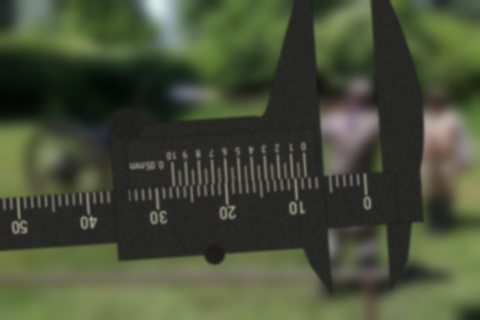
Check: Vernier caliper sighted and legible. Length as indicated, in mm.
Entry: 8.5 mm
